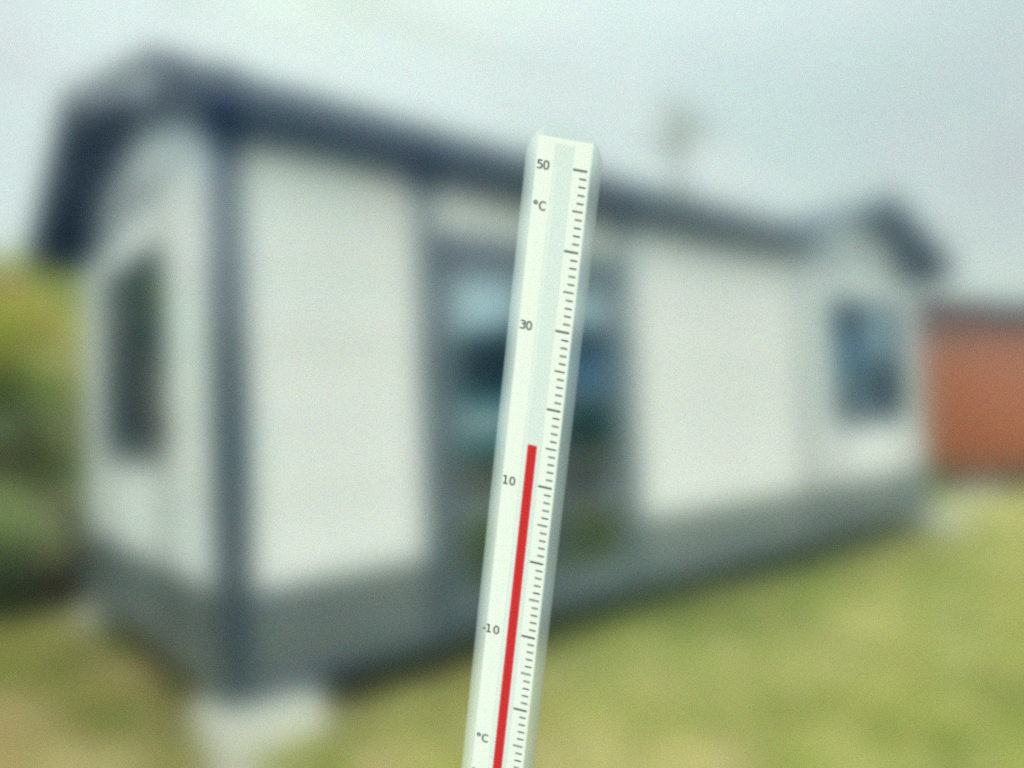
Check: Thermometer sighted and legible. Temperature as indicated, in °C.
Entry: 15 °C
